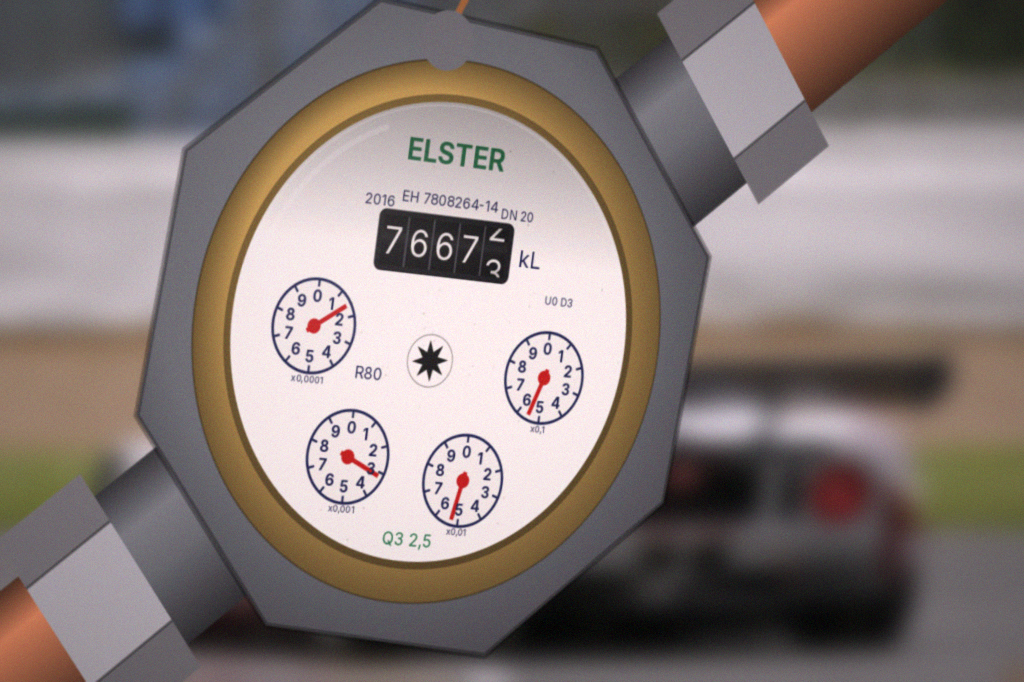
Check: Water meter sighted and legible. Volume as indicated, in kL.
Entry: 76672.5531 kL
